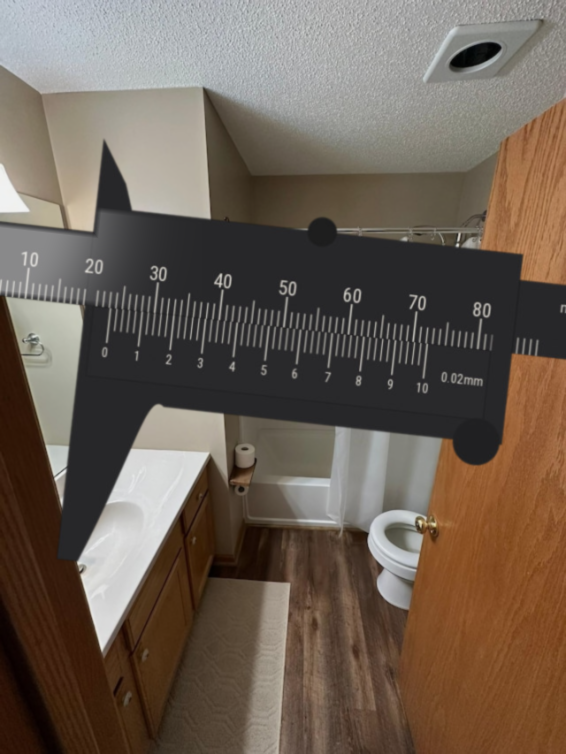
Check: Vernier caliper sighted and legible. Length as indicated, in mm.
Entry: 23.2 mm
